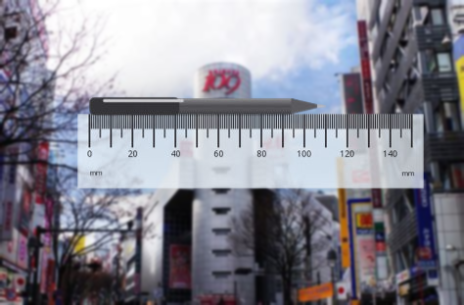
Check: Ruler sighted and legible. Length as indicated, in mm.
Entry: 110 mm
